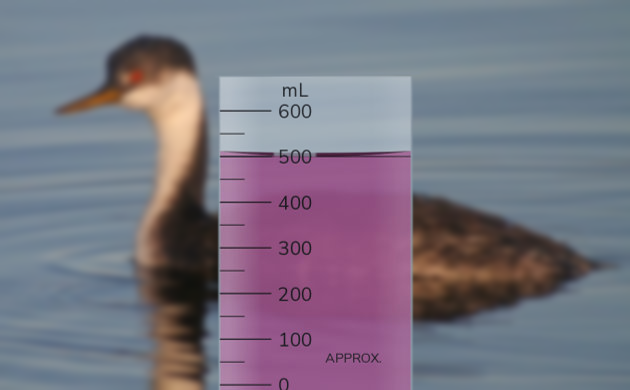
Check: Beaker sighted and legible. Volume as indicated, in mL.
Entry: 500 mL
